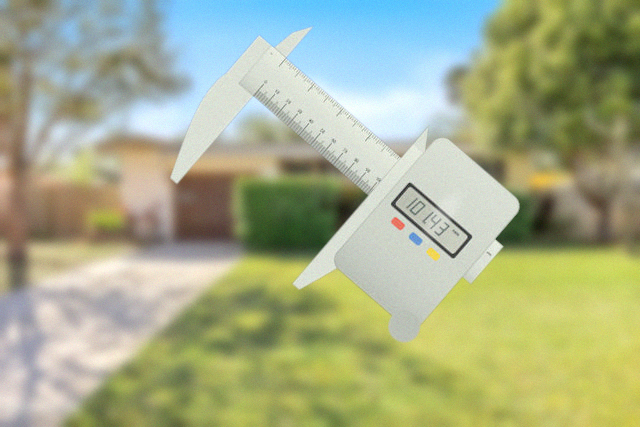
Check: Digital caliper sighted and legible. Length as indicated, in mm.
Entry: 101.43 mm
